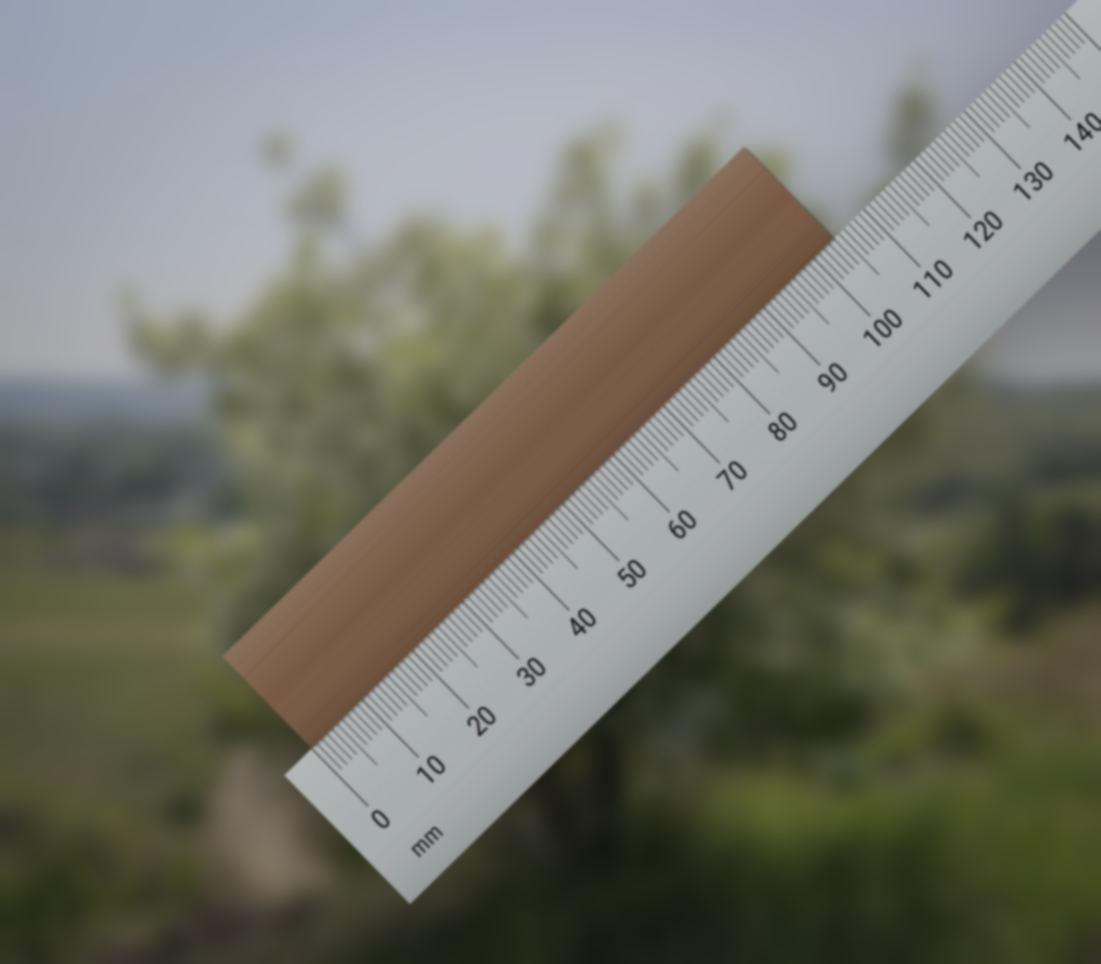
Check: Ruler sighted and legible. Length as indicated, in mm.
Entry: 104 mm
